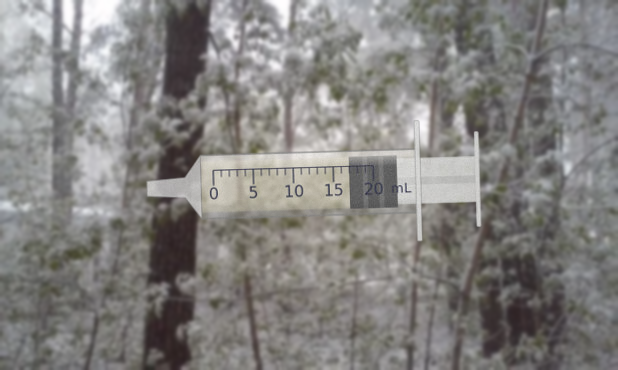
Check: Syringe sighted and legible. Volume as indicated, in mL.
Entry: 17 mL
